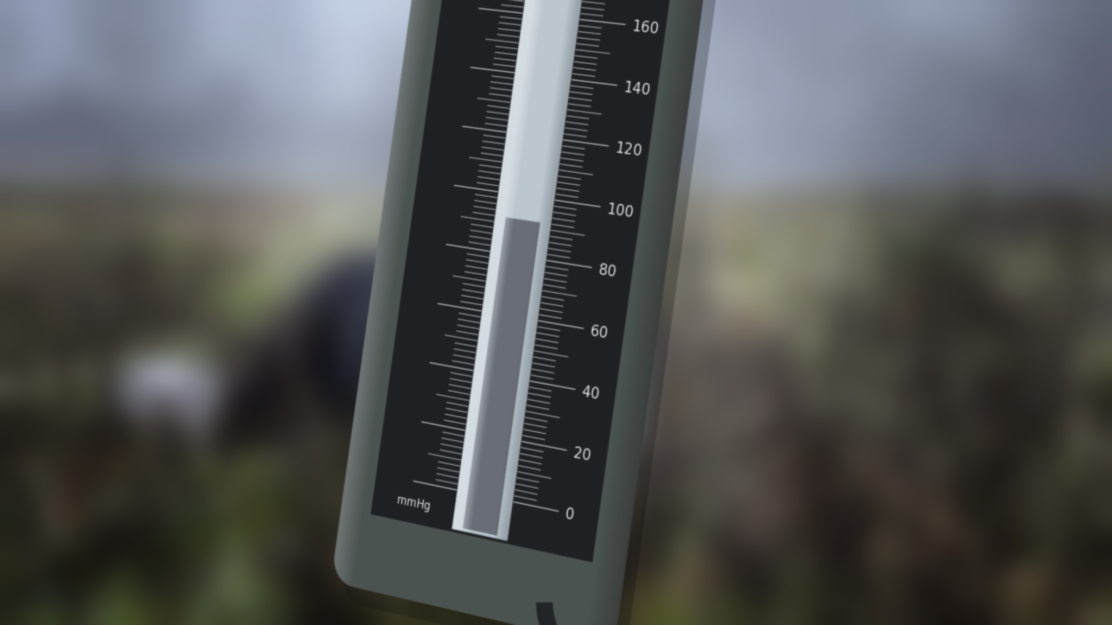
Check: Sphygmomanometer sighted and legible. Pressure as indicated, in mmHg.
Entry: 92 mmHg
